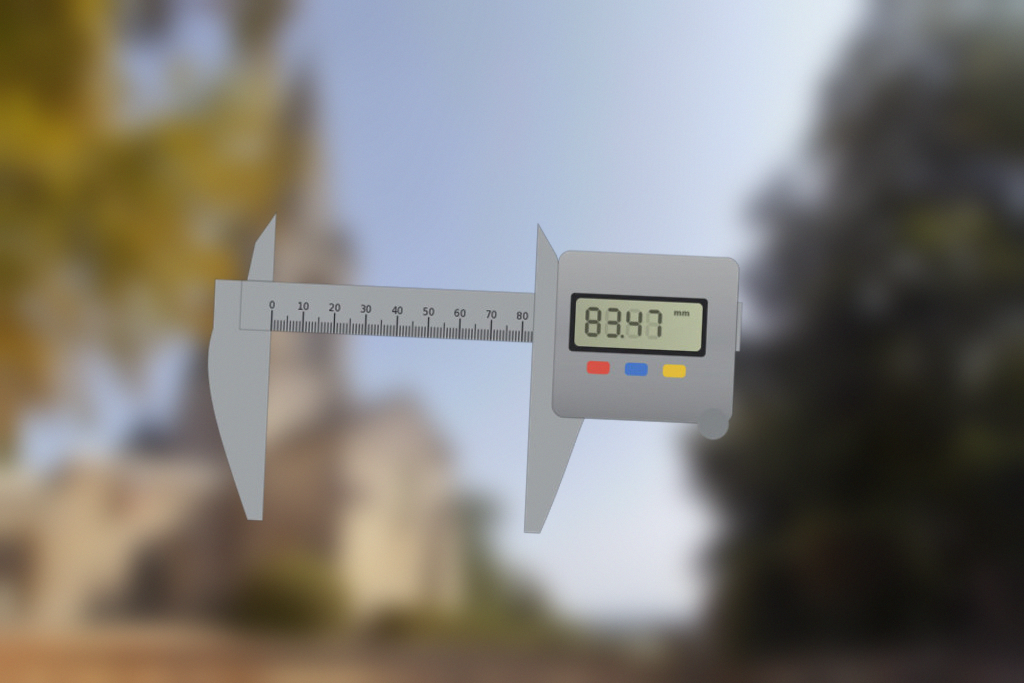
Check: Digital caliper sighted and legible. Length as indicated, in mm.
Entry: 83.47 mm
